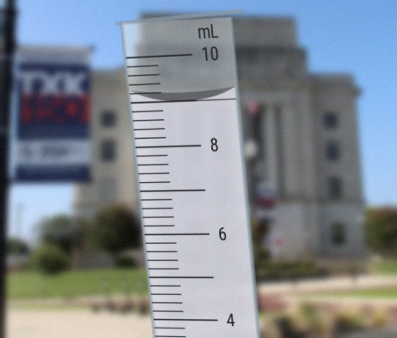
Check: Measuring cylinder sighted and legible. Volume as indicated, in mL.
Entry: 9 mL
